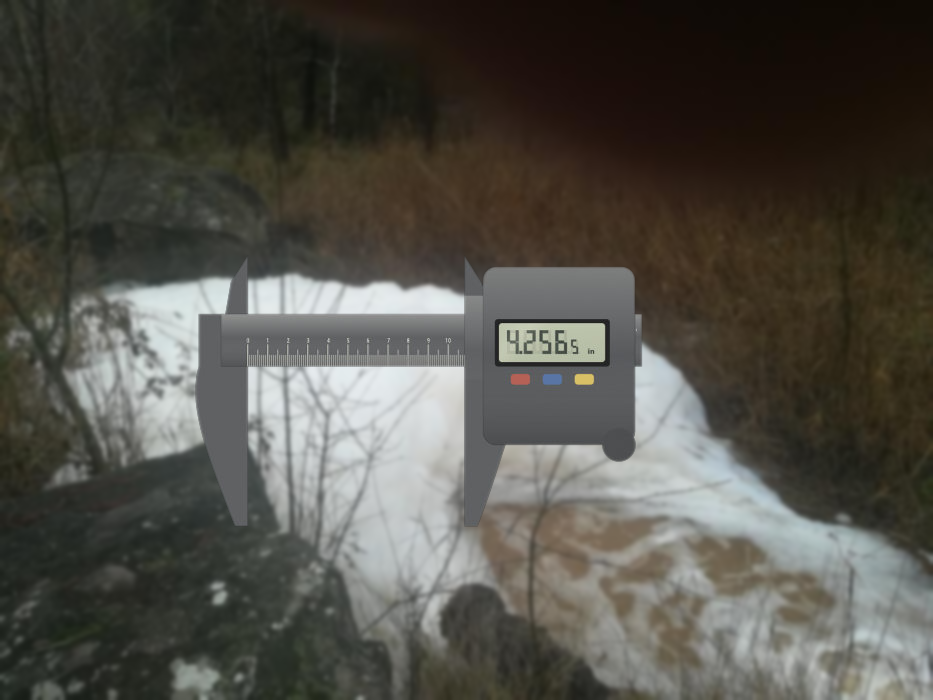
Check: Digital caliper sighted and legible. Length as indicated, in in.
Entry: 4.2565 in
